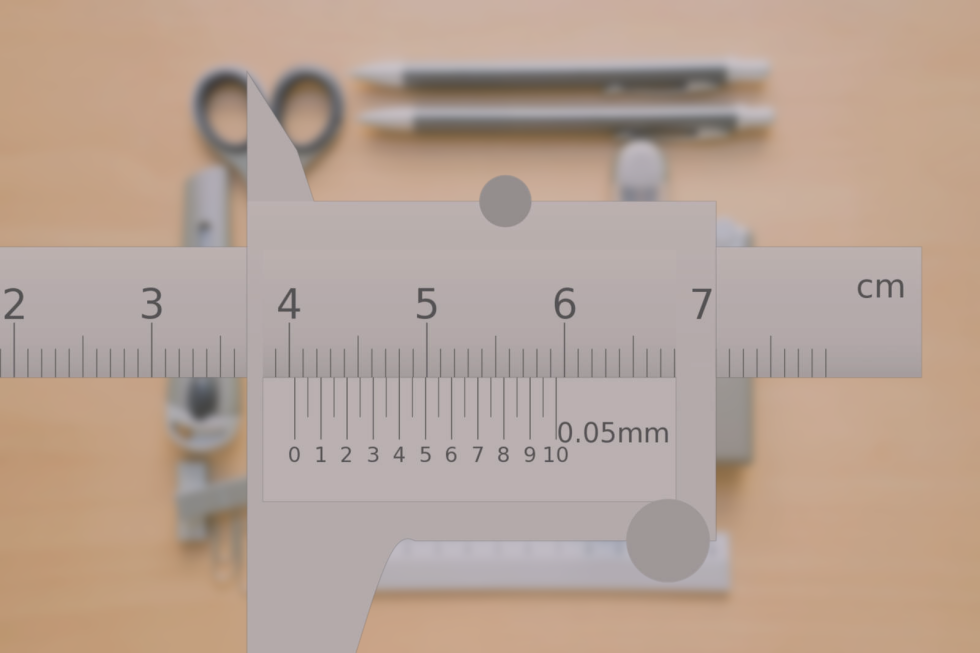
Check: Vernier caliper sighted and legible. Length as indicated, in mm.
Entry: 40.4 mm
